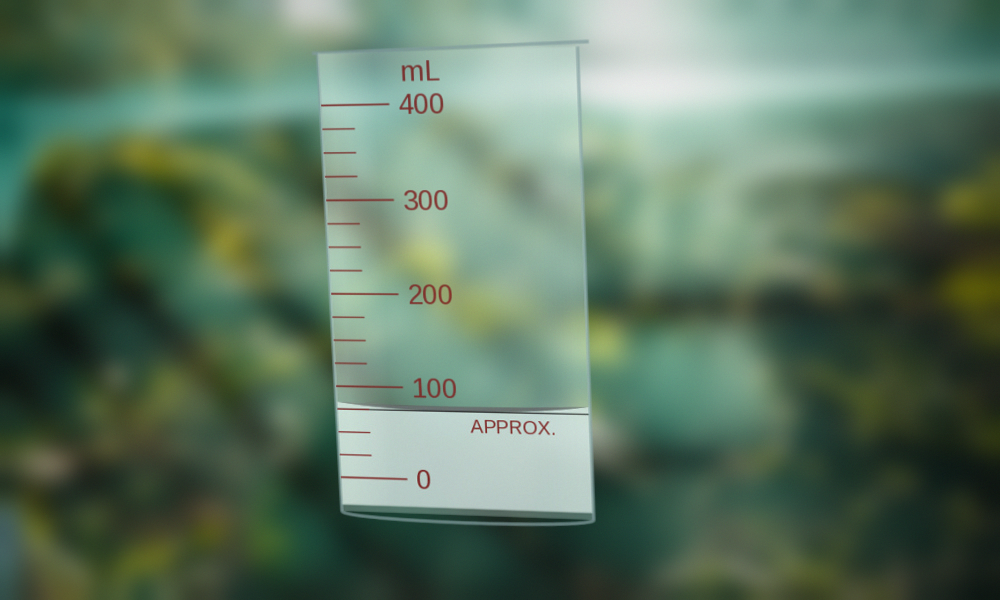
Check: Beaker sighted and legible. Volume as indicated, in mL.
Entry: 75 mL
